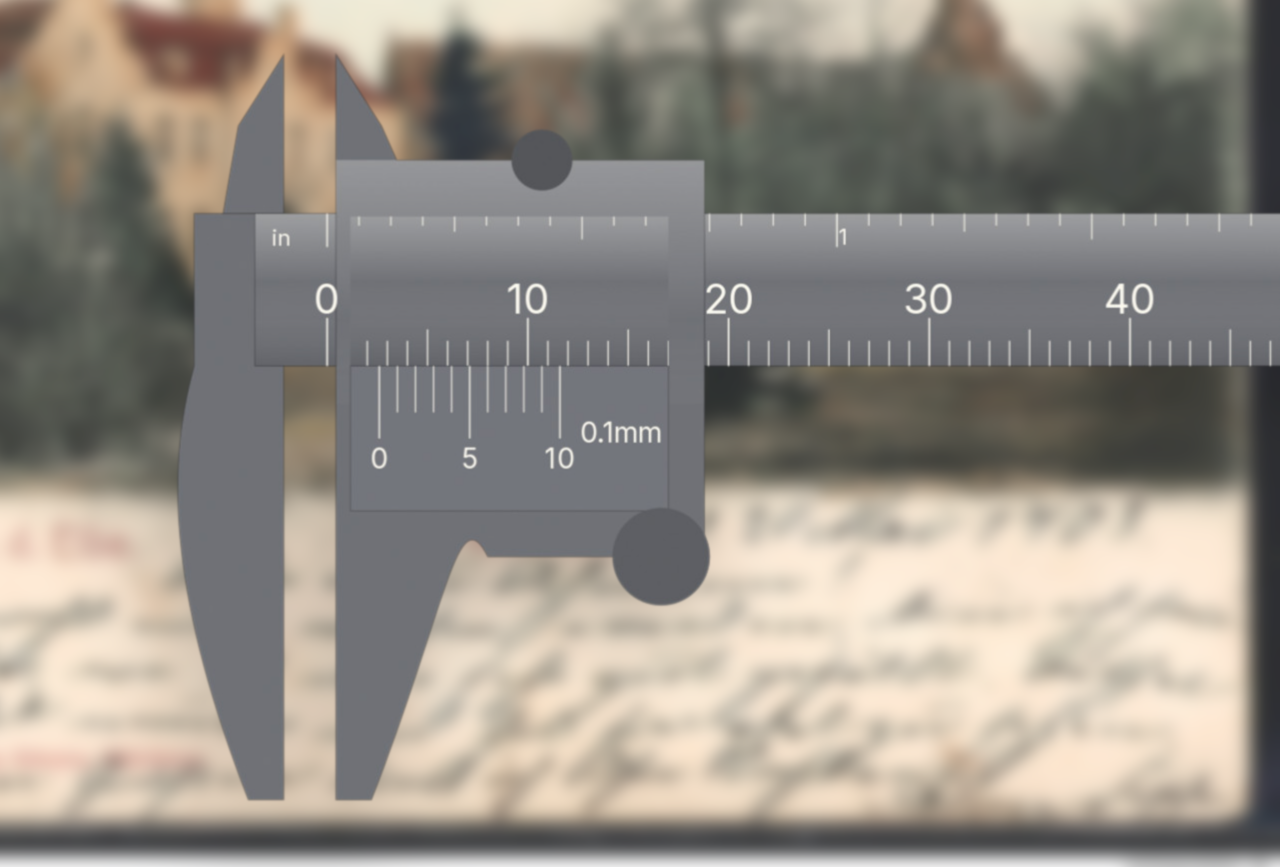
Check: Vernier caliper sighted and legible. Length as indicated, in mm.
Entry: 2.6 mm
